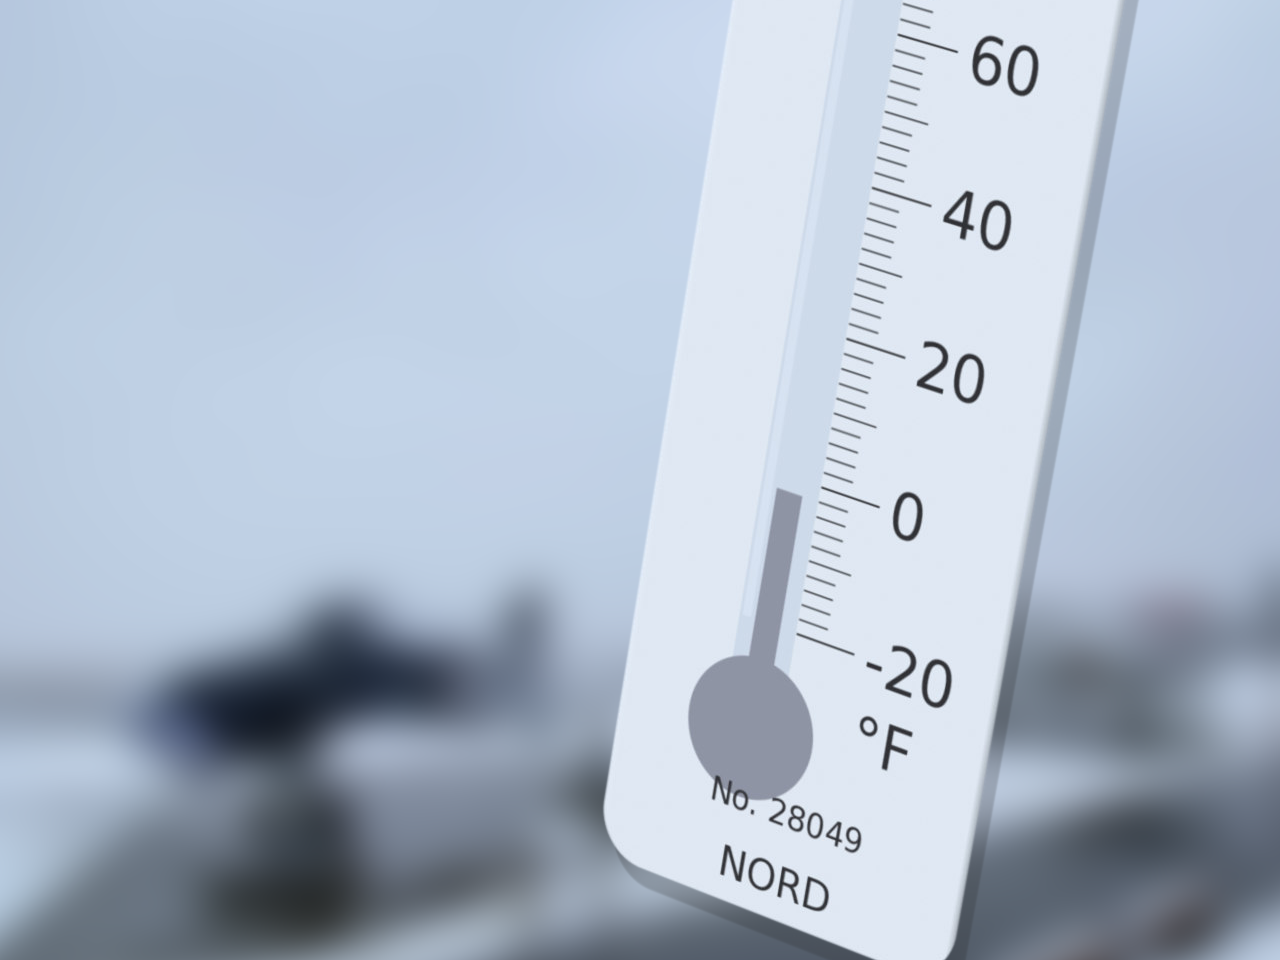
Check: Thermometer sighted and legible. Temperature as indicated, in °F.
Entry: -2 °F
